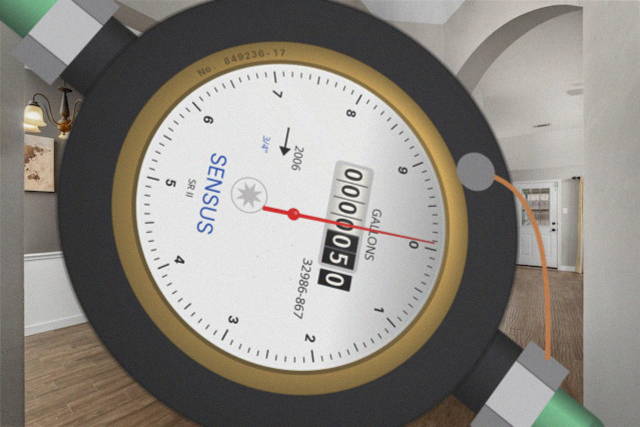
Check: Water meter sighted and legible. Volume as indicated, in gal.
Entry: 49.9 gal
